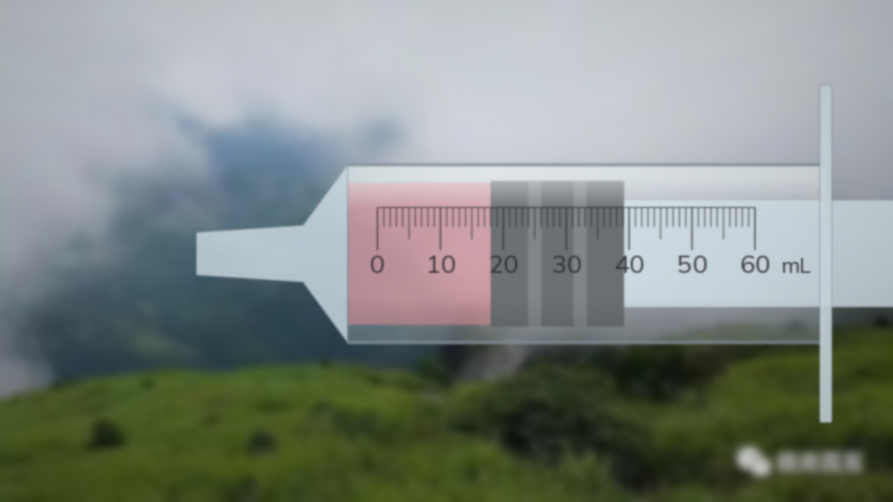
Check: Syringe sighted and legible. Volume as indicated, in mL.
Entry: 18 mL
